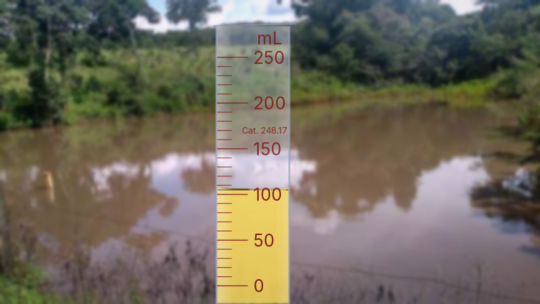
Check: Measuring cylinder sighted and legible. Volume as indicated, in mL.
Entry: 105 mL
